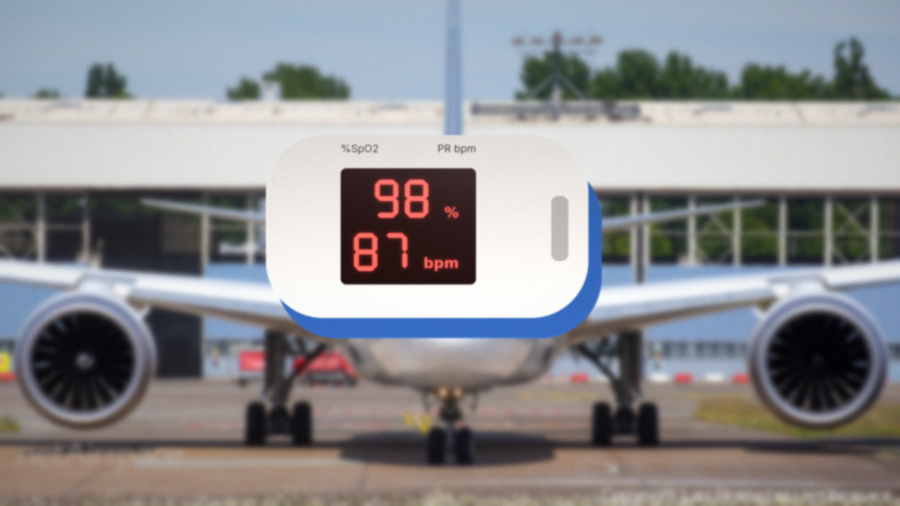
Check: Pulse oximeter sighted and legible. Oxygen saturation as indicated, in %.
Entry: 98 %
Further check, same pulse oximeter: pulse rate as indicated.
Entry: 87 bpm
